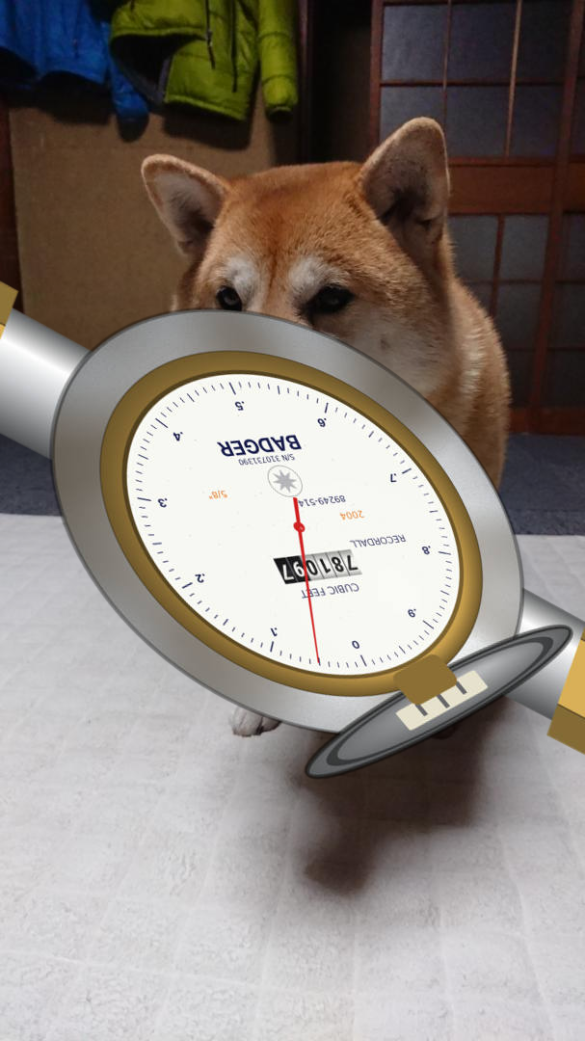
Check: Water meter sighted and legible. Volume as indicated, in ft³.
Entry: 781097.05 ft³
